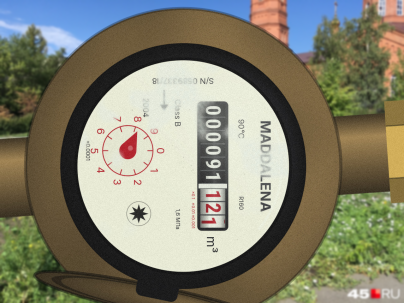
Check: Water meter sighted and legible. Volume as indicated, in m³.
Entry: 91.1208 m³
